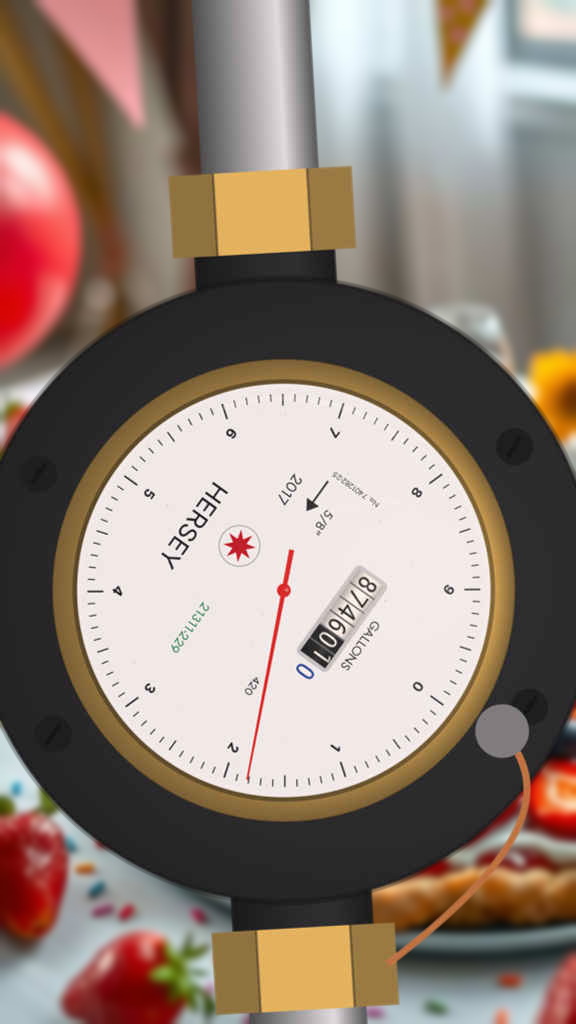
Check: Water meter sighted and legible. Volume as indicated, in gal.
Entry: 8746011.8 gal
